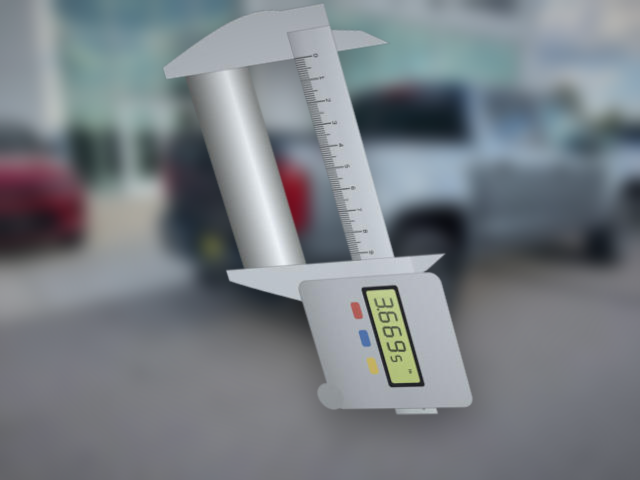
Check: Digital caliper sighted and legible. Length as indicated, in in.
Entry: 3.6695 in
